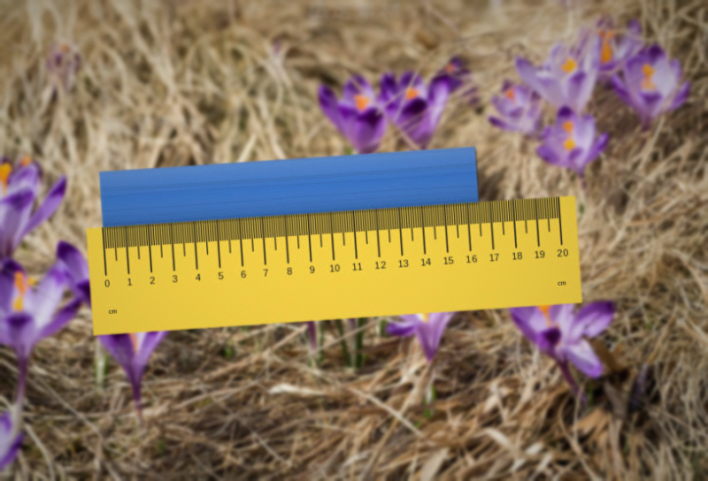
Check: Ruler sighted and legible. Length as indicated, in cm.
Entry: 16.5 cm
